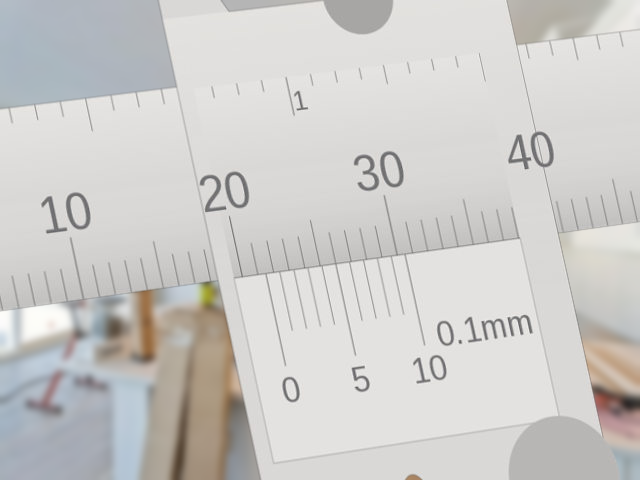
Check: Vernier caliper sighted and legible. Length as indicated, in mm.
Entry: 21.5 mm
